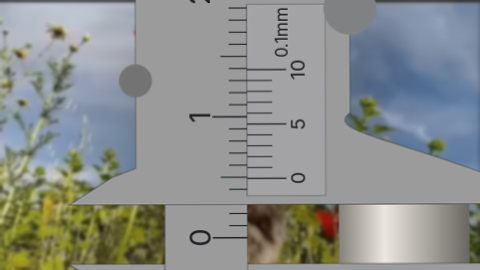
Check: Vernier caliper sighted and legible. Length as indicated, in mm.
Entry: 4.9 mm
